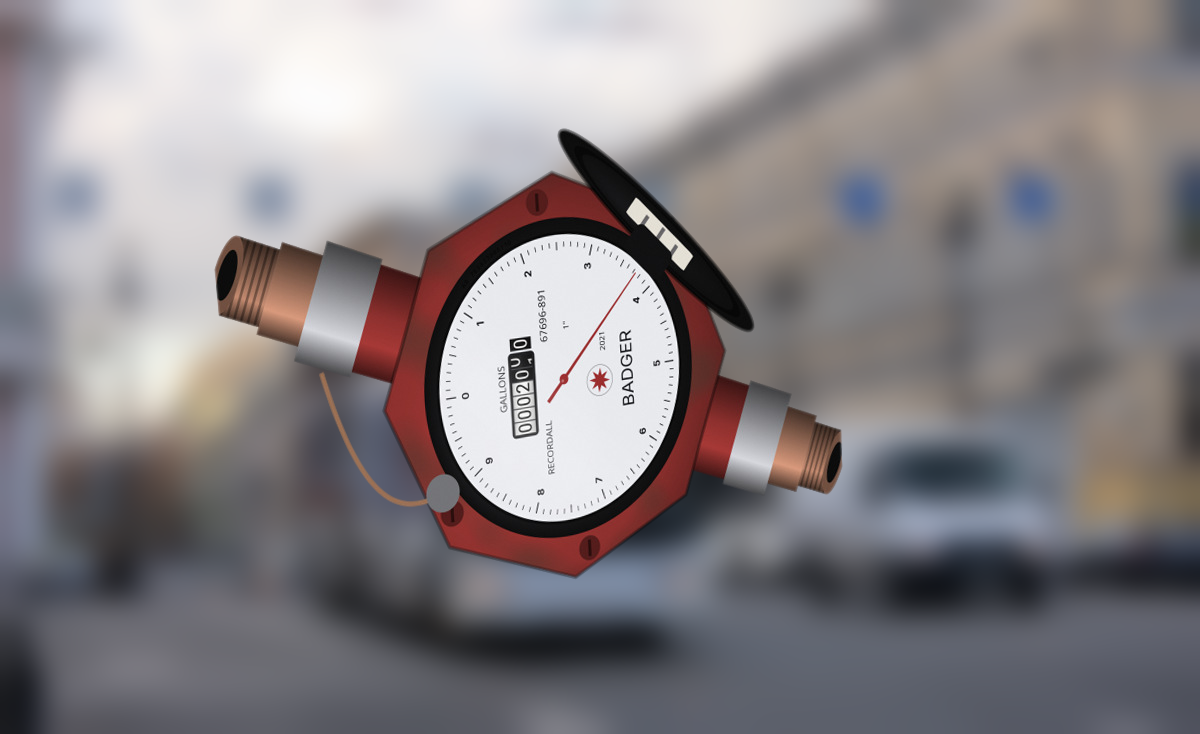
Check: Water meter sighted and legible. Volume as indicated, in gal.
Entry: 2003.7 gal
